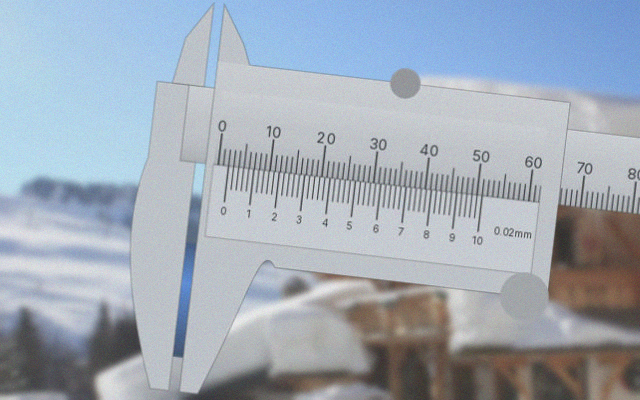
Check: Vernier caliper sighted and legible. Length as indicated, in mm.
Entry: 2.0 mm
